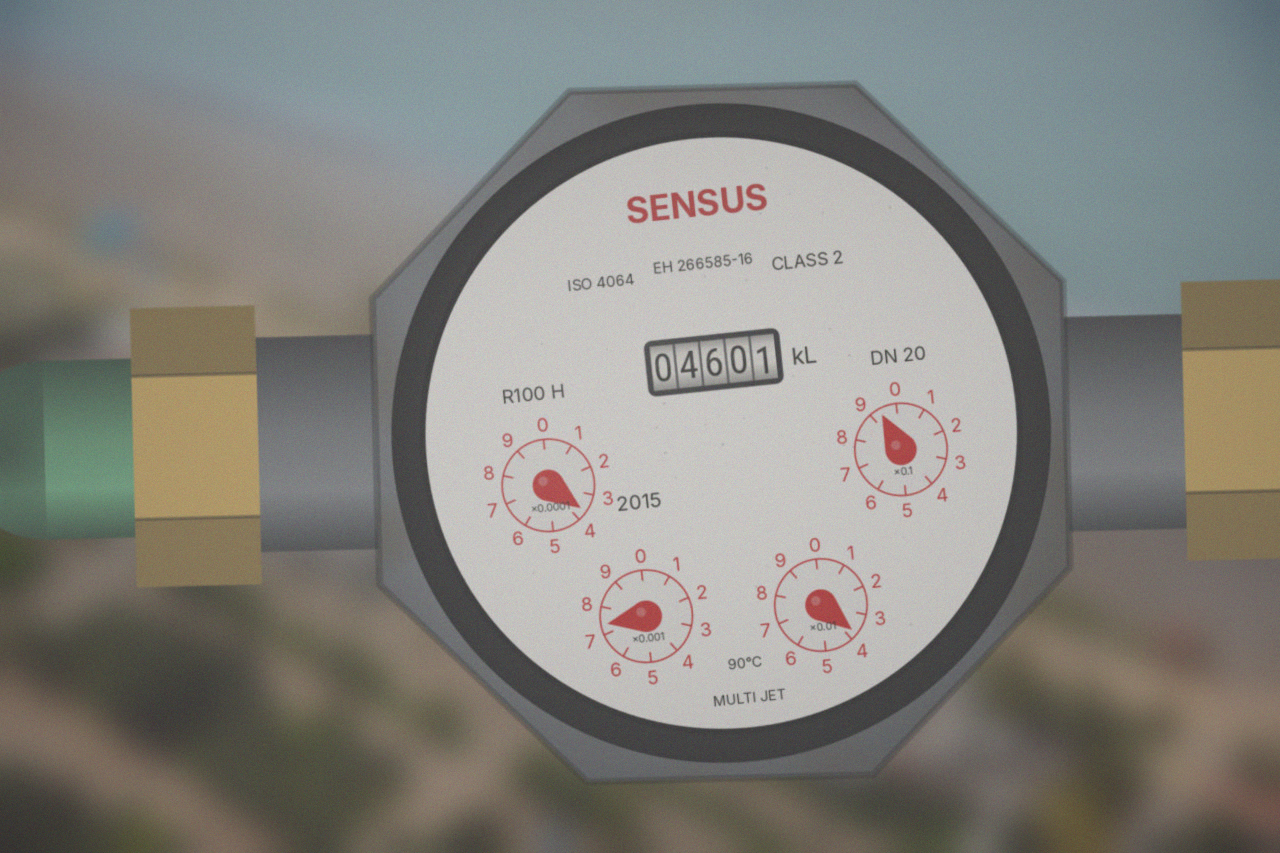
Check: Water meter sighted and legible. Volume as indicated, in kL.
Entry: 4600.9373 kL
